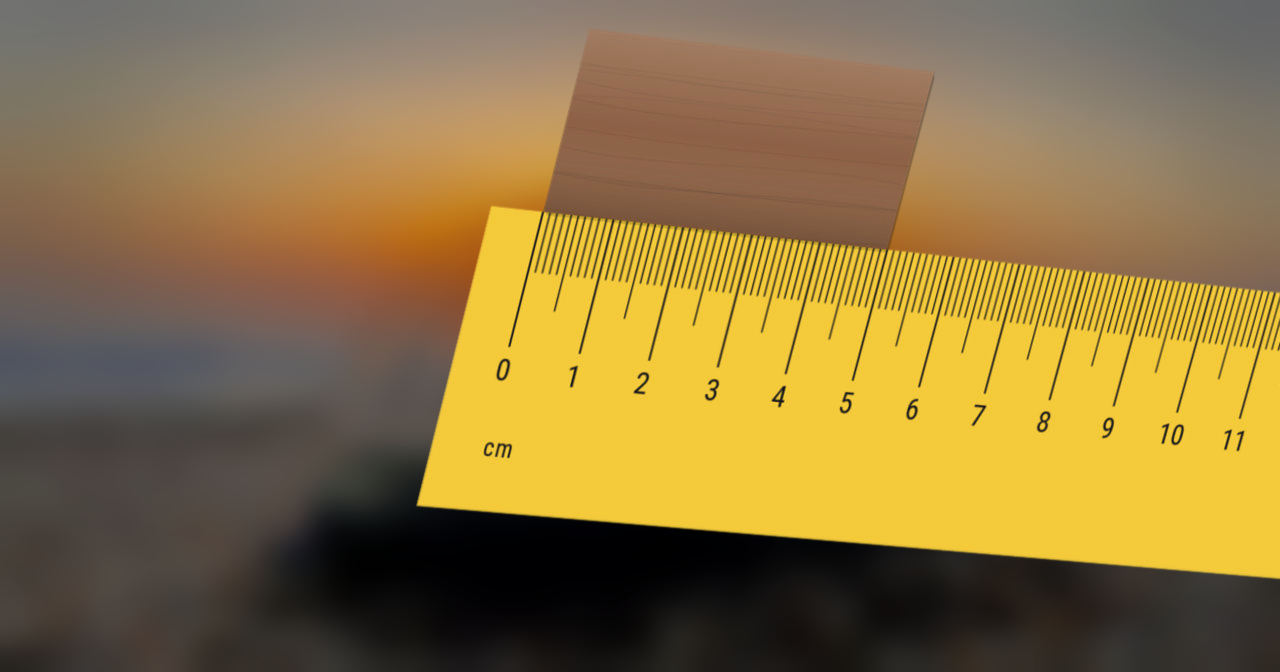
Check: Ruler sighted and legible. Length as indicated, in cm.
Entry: 5 cm
